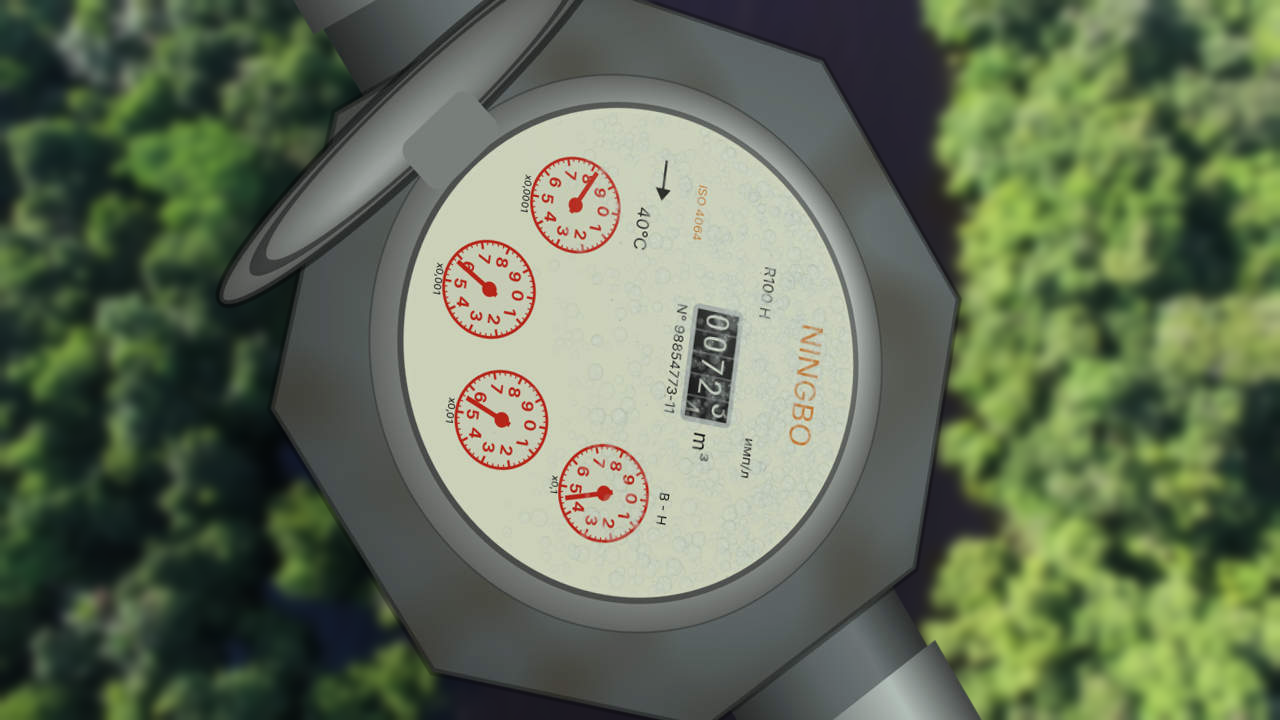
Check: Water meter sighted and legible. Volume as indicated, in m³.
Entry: 723.4558 m³
